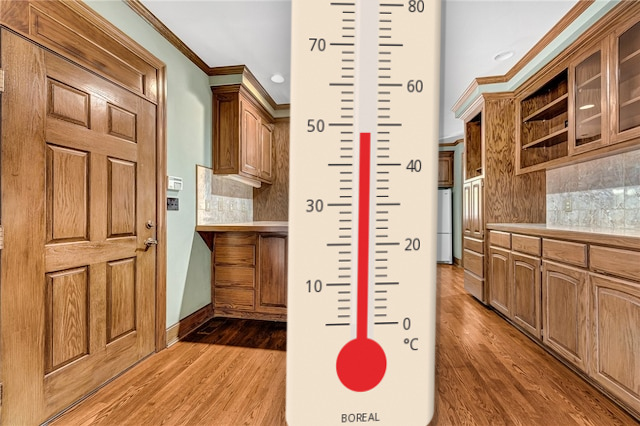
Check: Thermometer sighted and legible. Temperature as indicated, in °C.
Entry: 48 °C
